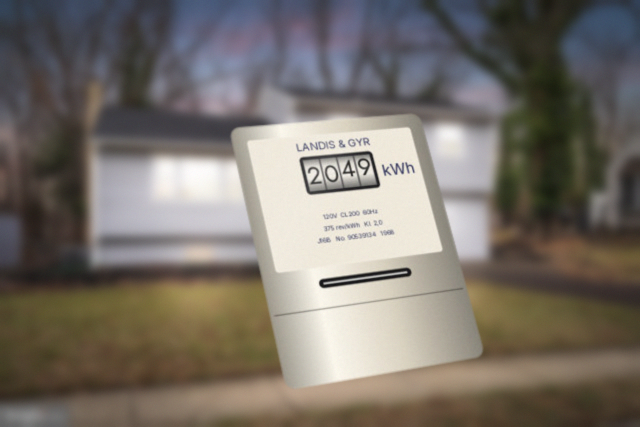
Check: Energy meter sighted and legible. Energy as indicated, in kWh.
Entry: 2049 kWh
